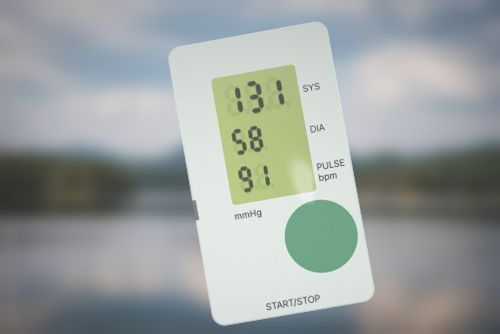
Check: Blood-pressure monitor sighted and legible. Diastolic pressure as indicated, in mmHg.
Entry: 58 mmHg
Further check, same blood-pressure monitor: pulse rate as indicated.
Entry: 91 bpm
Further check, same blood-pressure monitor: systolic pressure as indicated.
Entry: 131 mmHg
